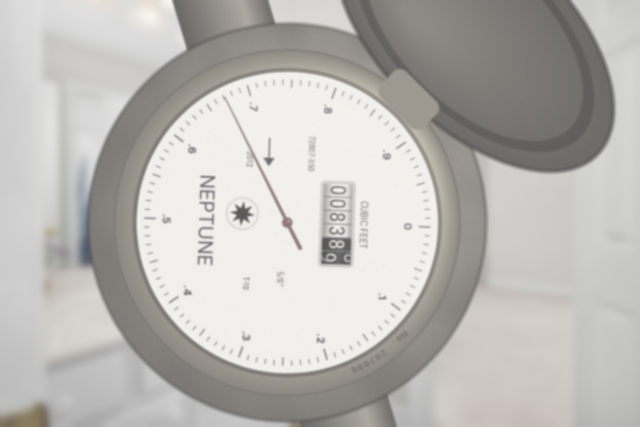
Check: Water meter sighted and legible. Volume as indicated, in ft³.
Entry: 8388.67 ft³
